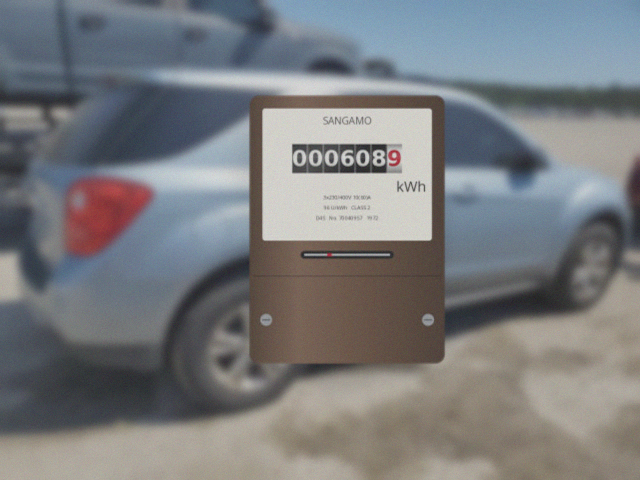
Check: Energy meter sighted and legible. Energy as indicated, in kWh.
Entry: 608.9 kWh
